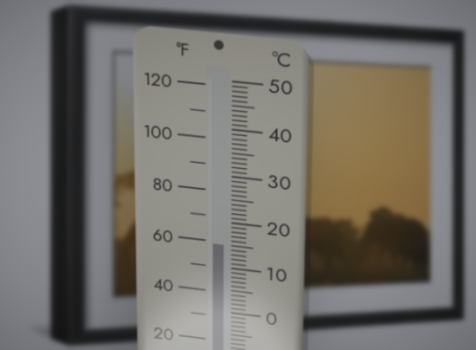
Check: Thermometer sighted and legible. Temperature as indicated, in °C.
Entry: 15 °C
